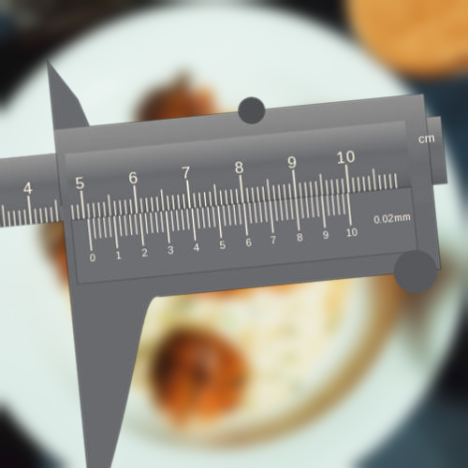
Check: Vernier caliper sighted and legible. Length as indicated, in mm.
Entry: 50.8 mm
